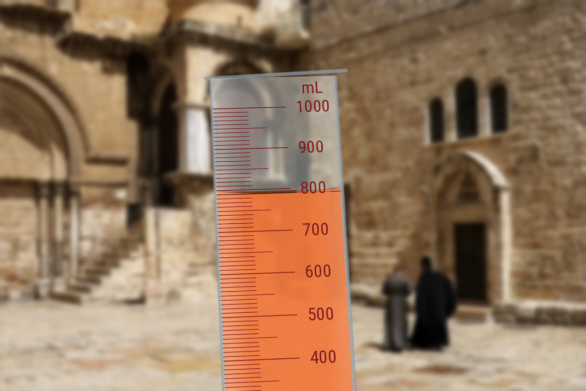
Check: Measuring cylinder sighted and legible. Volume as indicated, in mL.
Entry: 790 mL
